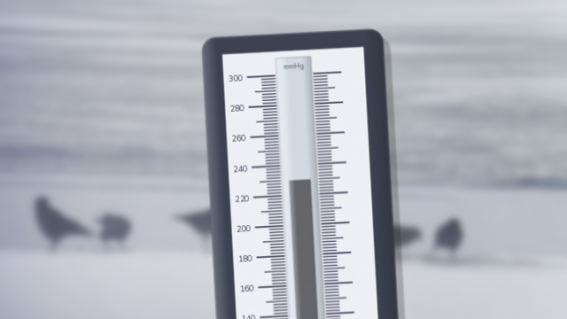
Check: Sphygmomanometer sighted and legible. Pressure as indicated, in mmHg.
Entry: 230 mmHg
